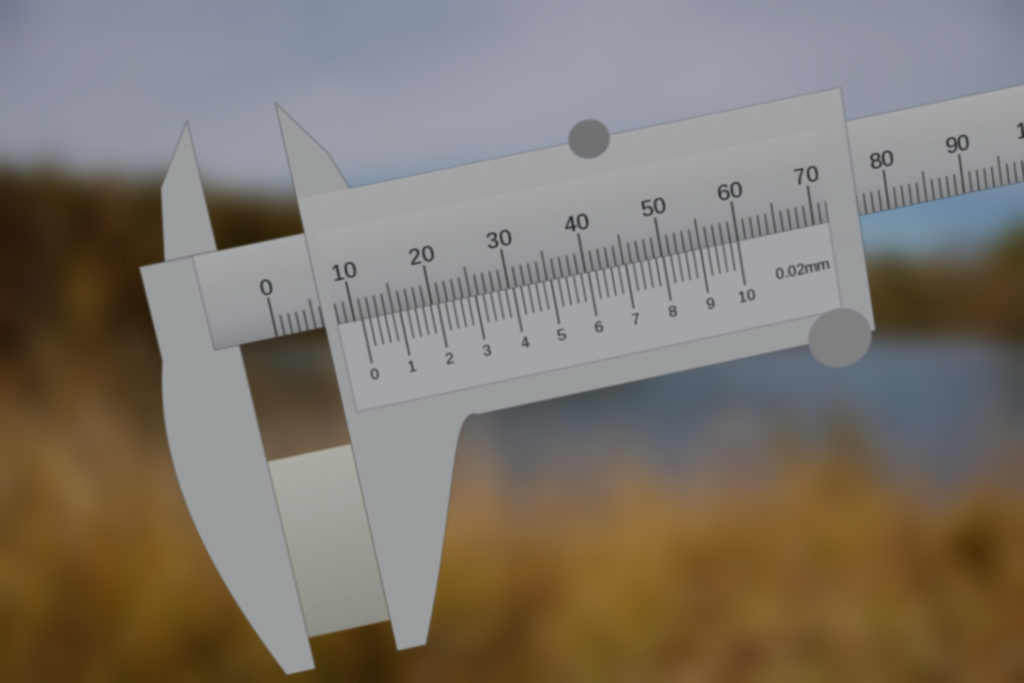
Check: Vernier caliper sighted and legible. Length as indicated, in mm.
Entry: 11.0 mm
